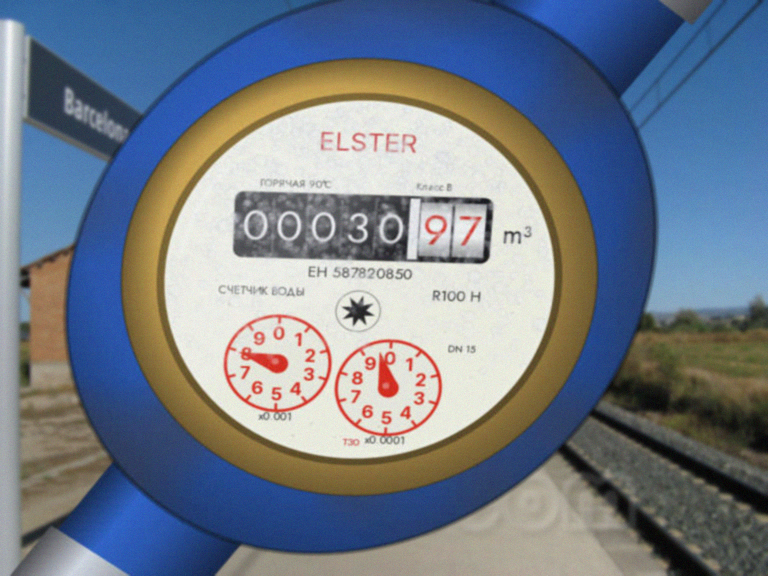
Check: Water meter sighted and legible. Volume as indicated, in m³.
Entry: 30.9779 m³
